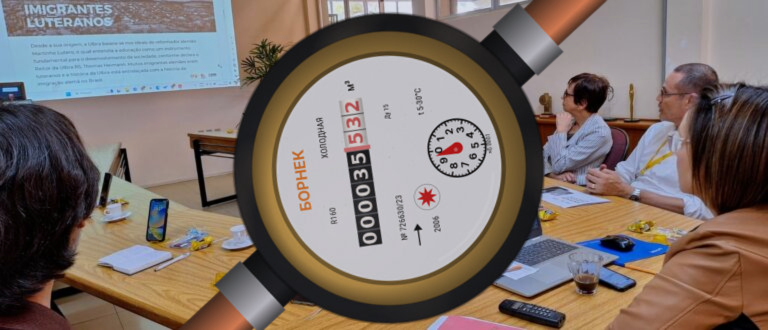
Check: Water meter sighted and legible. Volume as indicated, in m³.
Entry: 35.5319 m³
